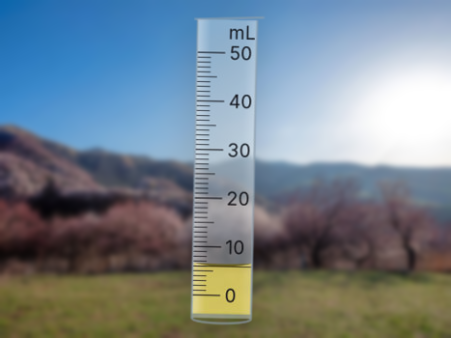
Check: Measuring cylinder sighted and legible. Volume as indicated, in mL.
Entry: 6 mL
